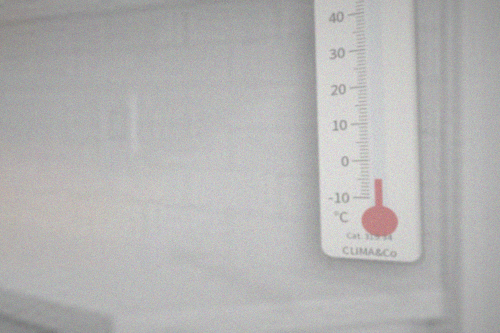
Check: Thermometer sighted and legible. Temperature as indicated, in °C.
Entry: -5 °C
